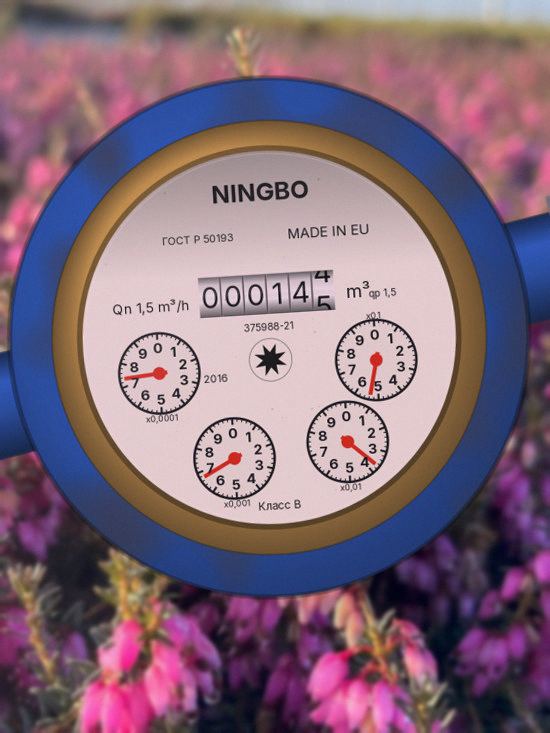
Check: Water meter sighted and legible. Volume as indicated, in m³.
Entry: 144.5367 m³
